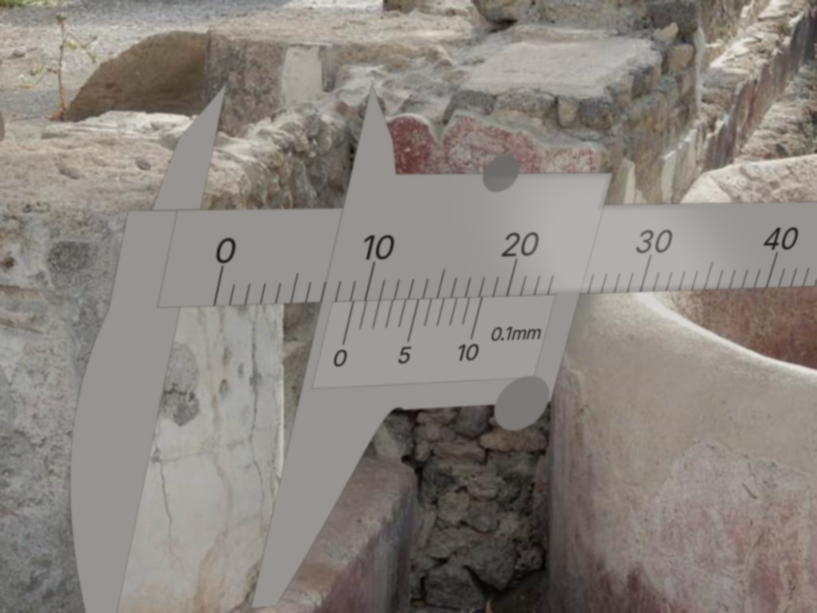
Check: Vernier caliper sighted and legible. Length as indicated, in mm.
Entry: 9.2 mm
